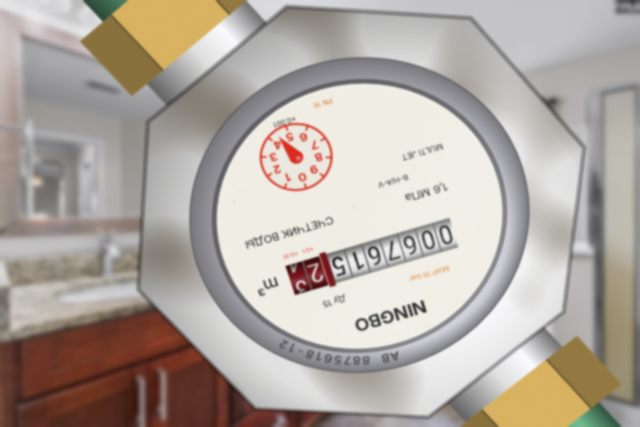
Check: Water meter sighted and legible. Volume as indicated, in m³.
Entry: 67615.234 m³
